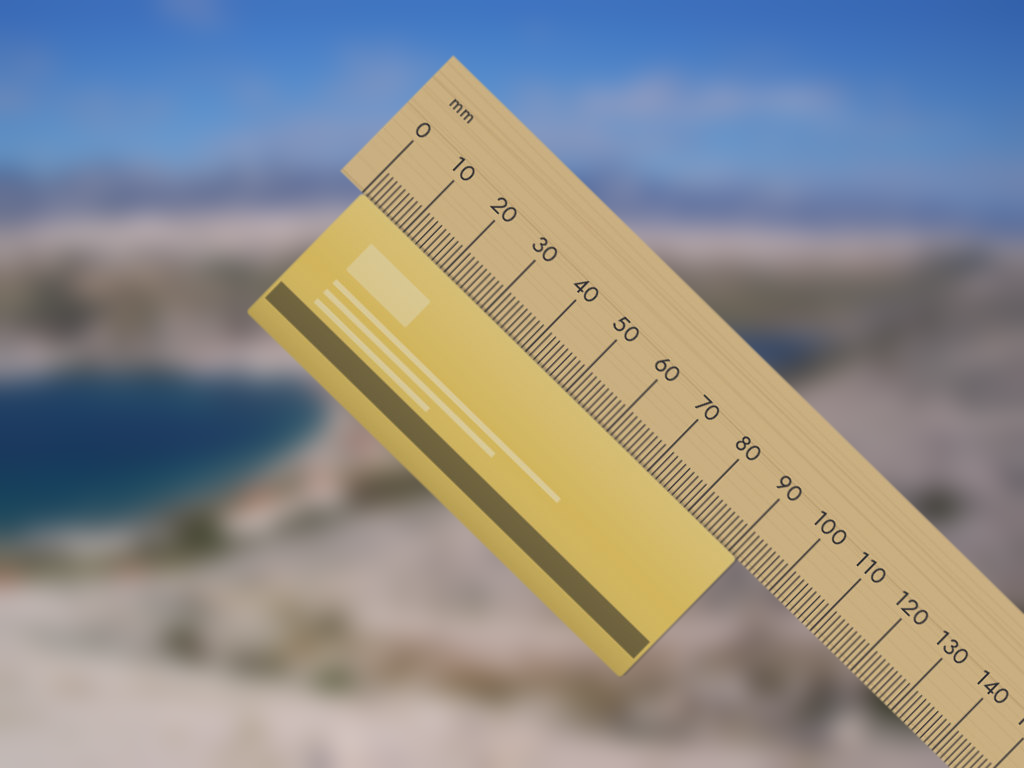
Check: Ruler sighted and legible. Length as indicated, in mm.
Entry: 92 mm
